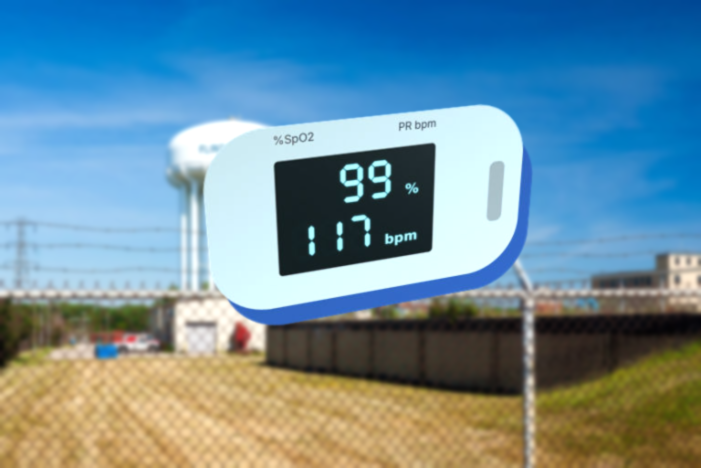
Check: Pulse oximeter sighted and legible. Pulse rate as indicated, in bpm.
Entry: 117 bpm
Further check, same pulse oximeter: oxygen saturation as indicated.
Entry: 99 %
